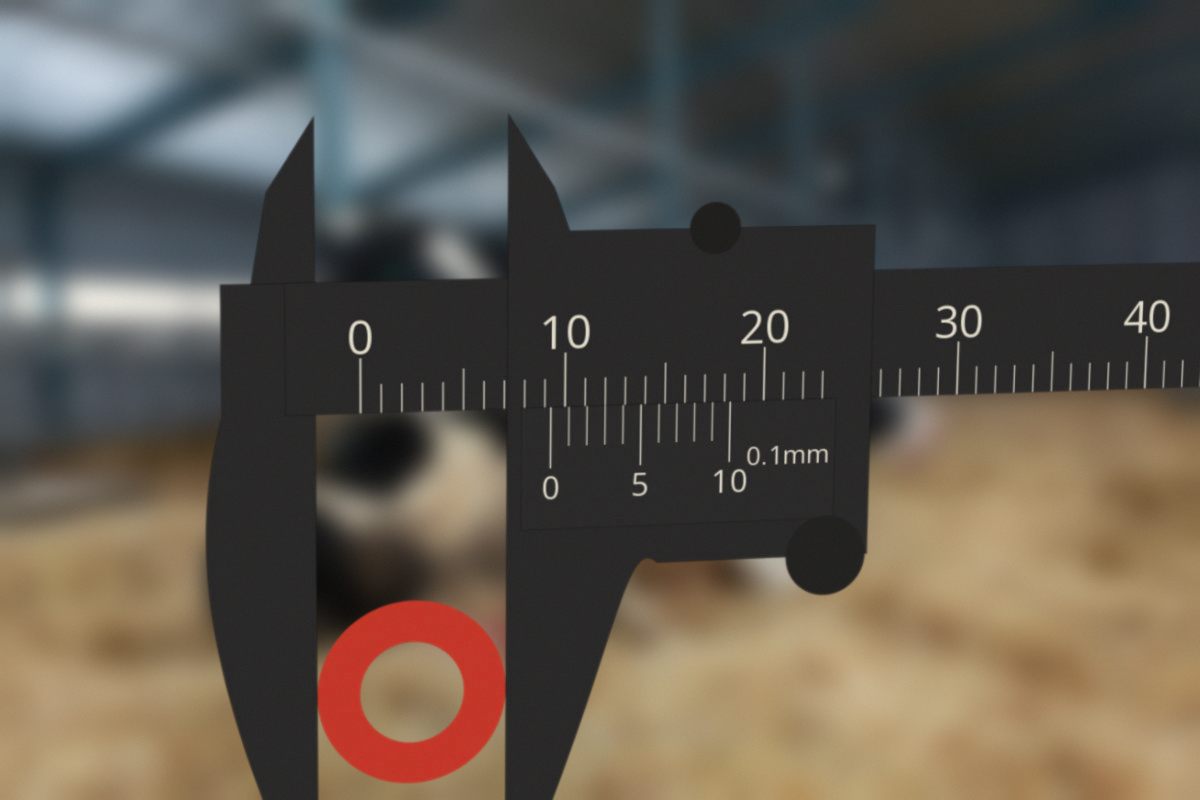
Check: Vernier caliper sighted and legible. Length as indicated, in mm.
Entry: 9.3 mm
